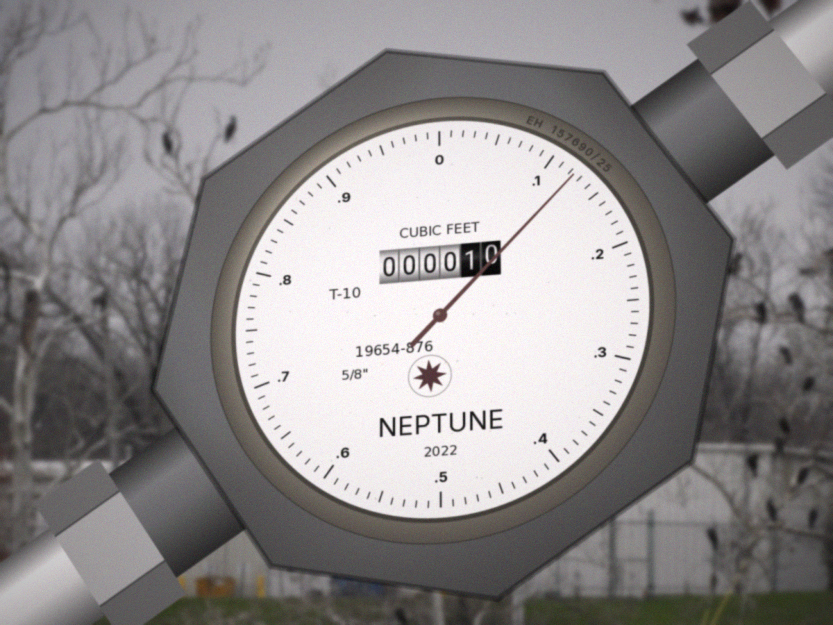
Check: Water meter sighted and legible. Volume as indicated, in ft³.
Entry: 10.12 ft³
